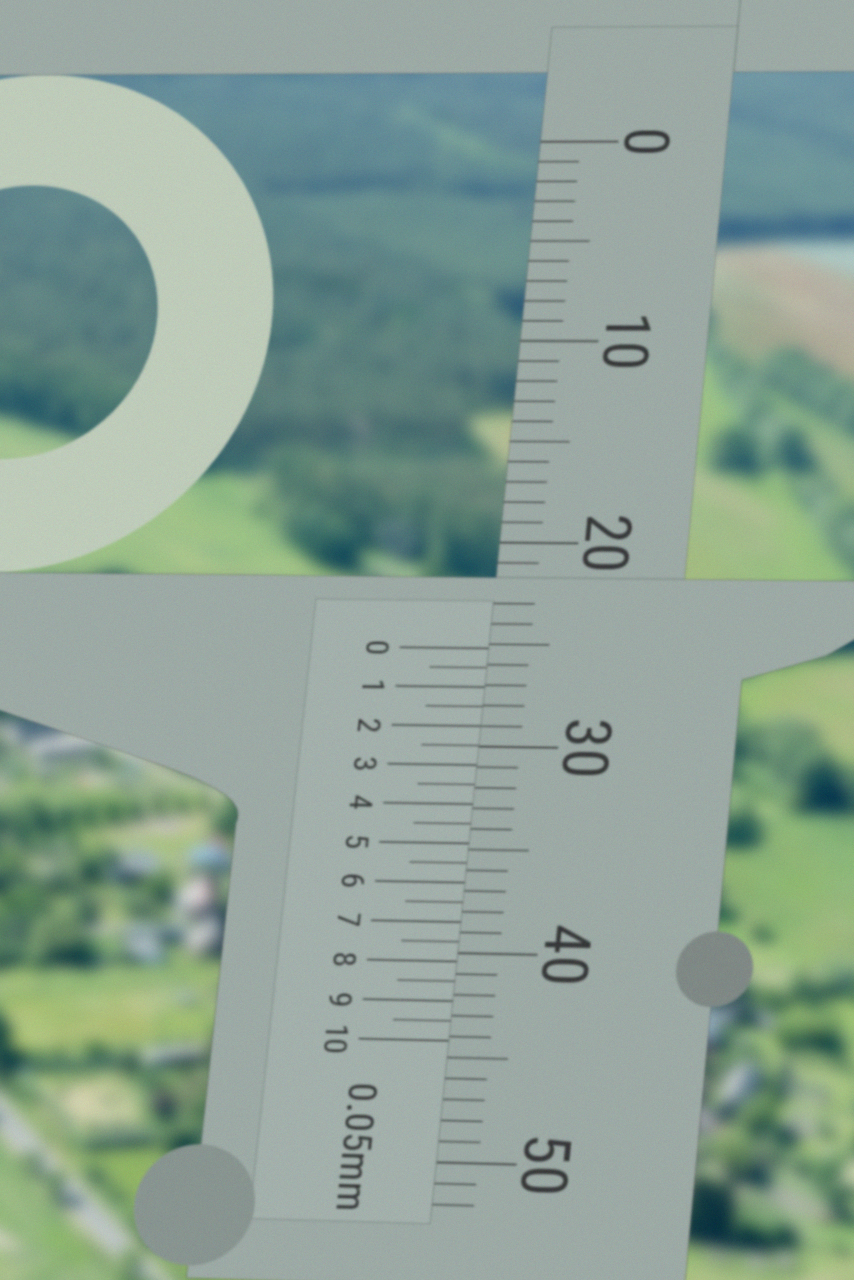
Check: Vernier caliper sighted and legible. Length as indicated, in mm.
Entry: 25.2 mm
